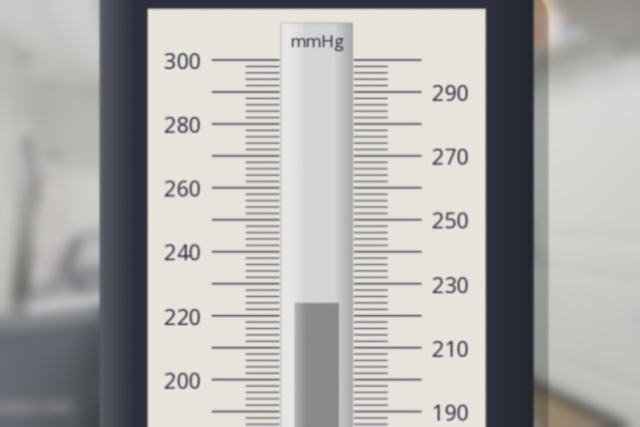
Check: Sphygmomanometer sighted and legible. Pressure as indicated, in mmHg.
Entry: 224 mmHg
